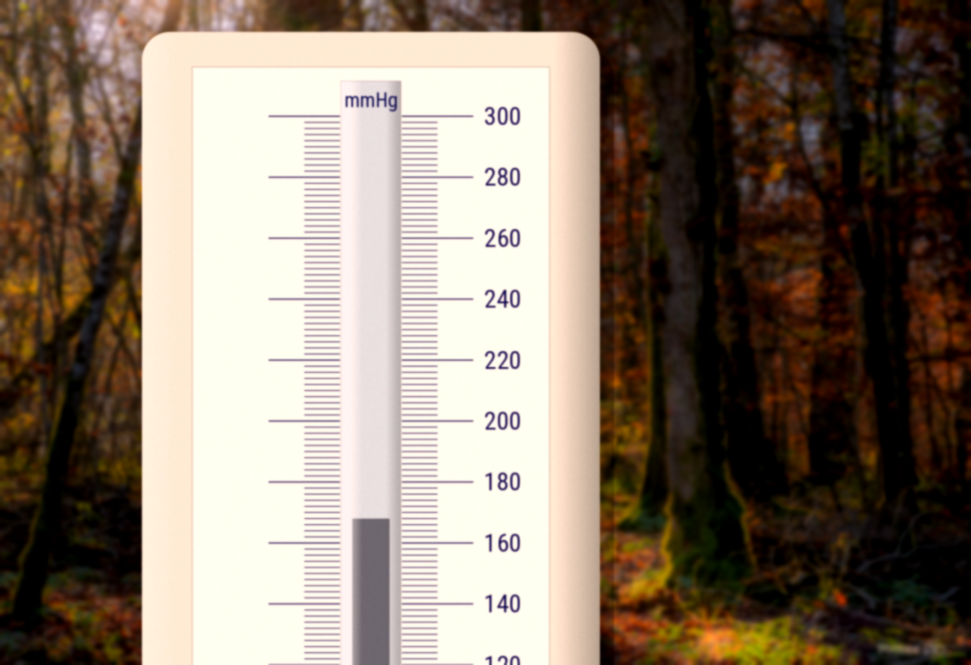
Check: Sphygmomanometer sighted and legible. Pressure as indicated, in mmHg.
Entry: 168 mmHg
